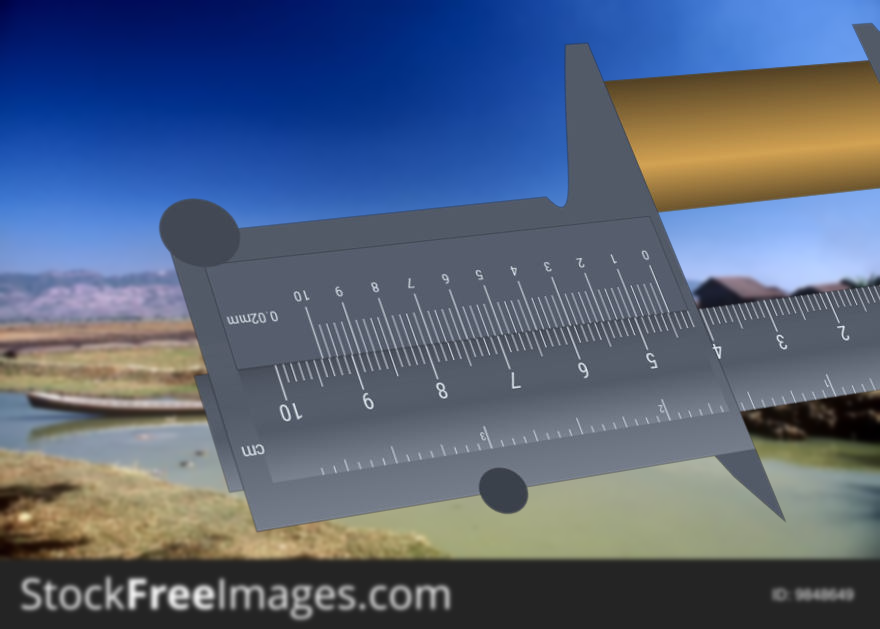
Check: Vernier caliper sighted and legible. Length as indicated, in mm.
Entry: 44.8 mm
